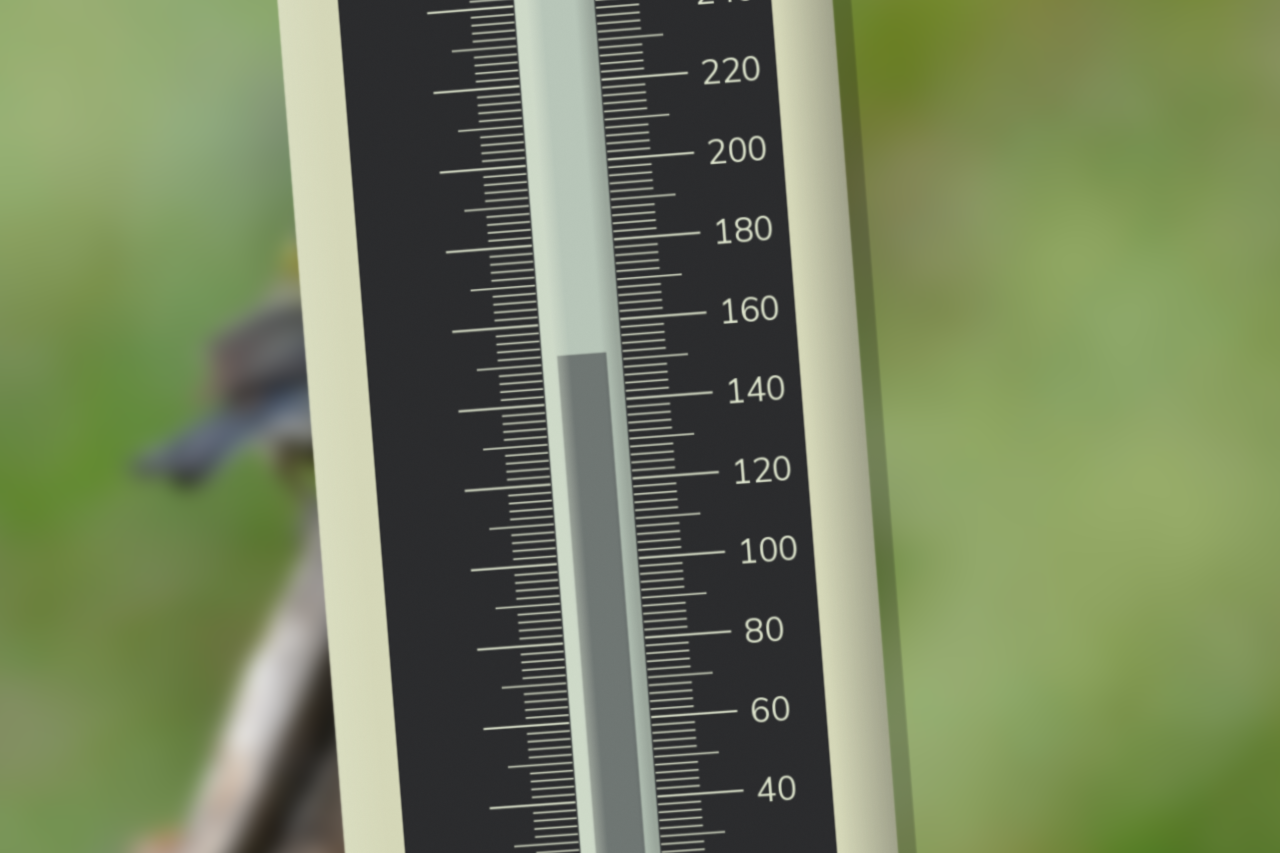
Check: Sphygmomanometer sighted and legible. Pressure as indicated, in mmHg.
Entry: 152 mmHg
